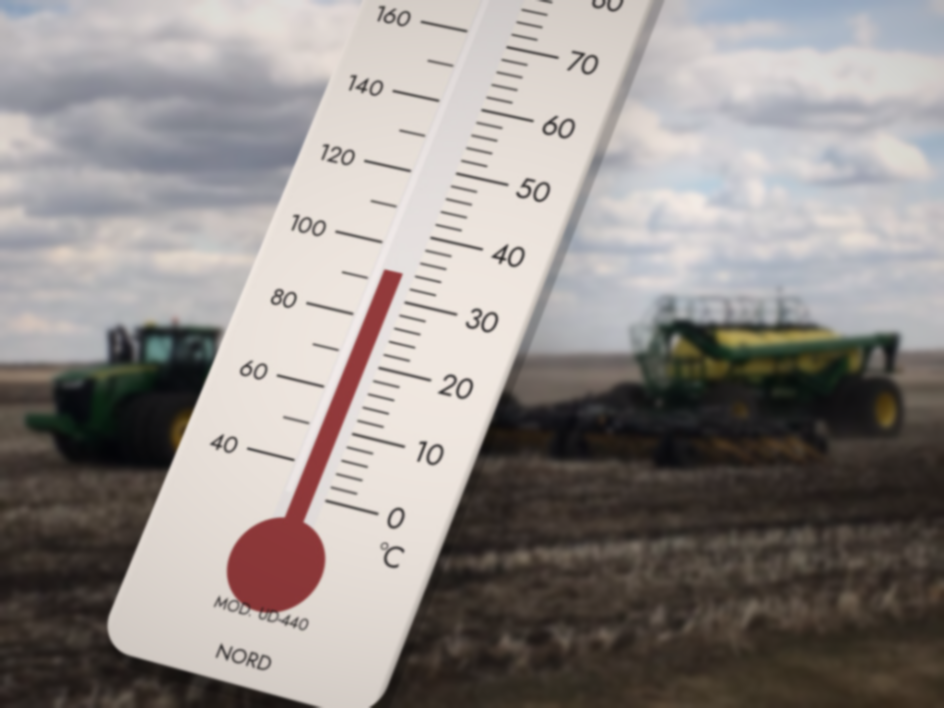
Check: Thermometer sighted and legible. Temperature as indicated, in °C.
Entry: 34 °C
